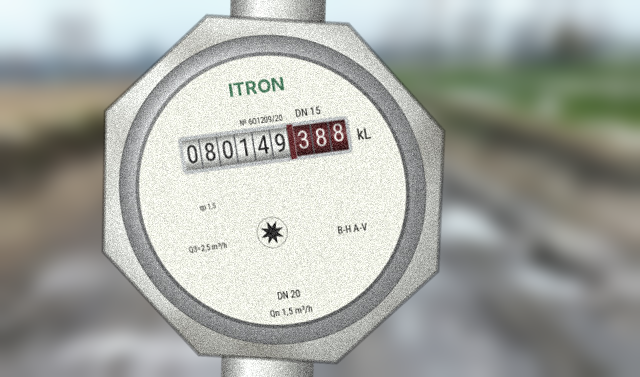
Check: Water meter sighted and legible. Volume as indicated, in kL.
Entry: 80149.388 kL
